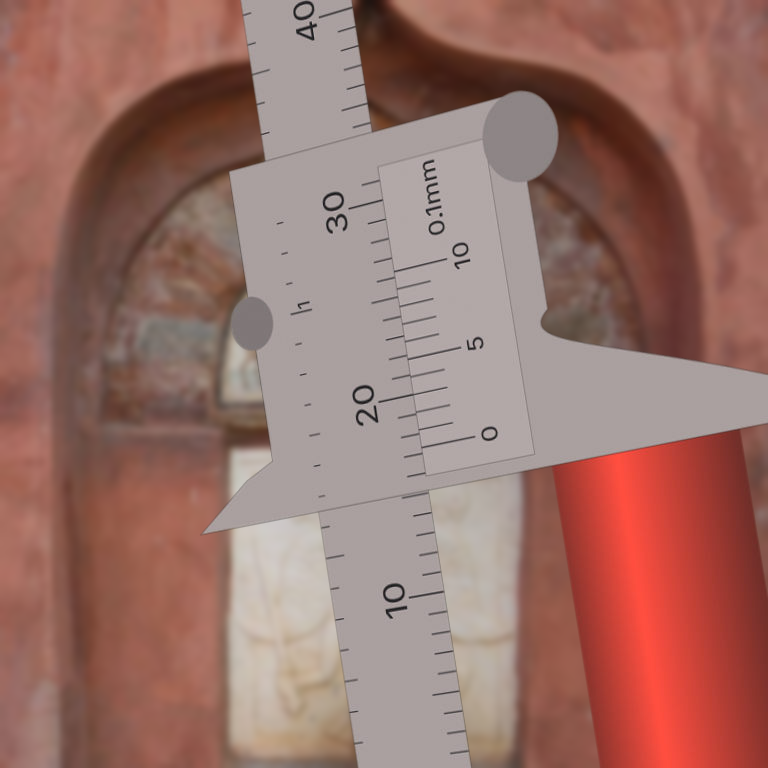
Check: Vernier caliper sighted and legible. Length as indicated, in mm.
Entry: 17.3 mm
